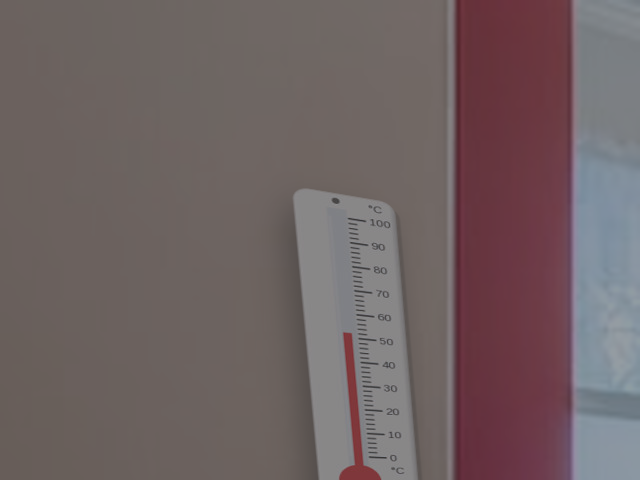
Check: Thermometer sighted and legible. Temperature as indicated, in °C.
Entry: 52 °C
